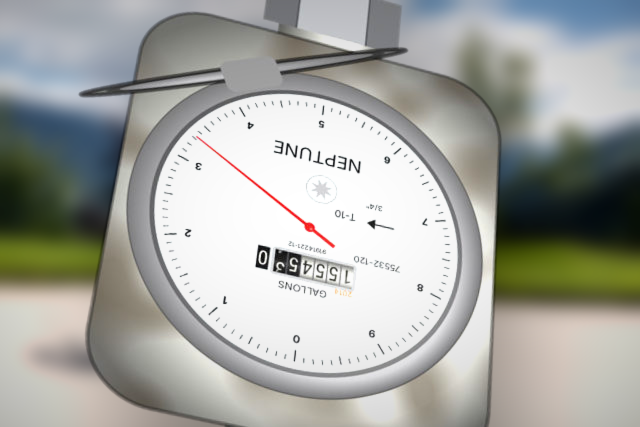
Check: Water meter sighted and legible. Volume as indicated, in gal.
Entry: 1554533.3 gal
